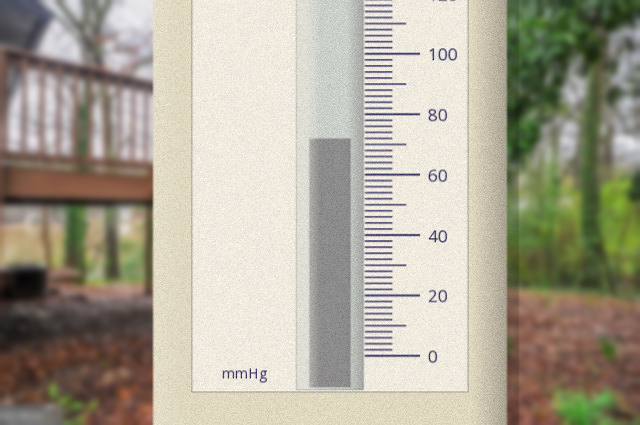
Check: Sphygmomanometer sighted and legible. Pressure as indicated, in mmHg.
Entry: 72 mmHg
